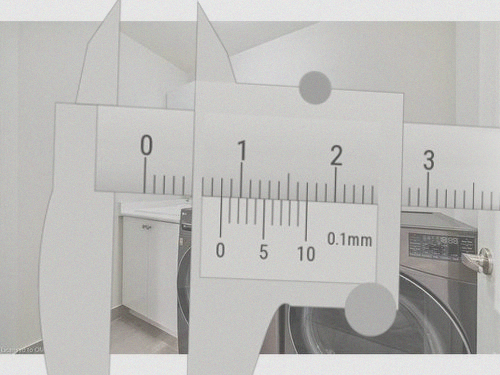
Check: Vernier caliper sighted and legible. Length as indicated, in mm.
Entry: 8.0 mm
